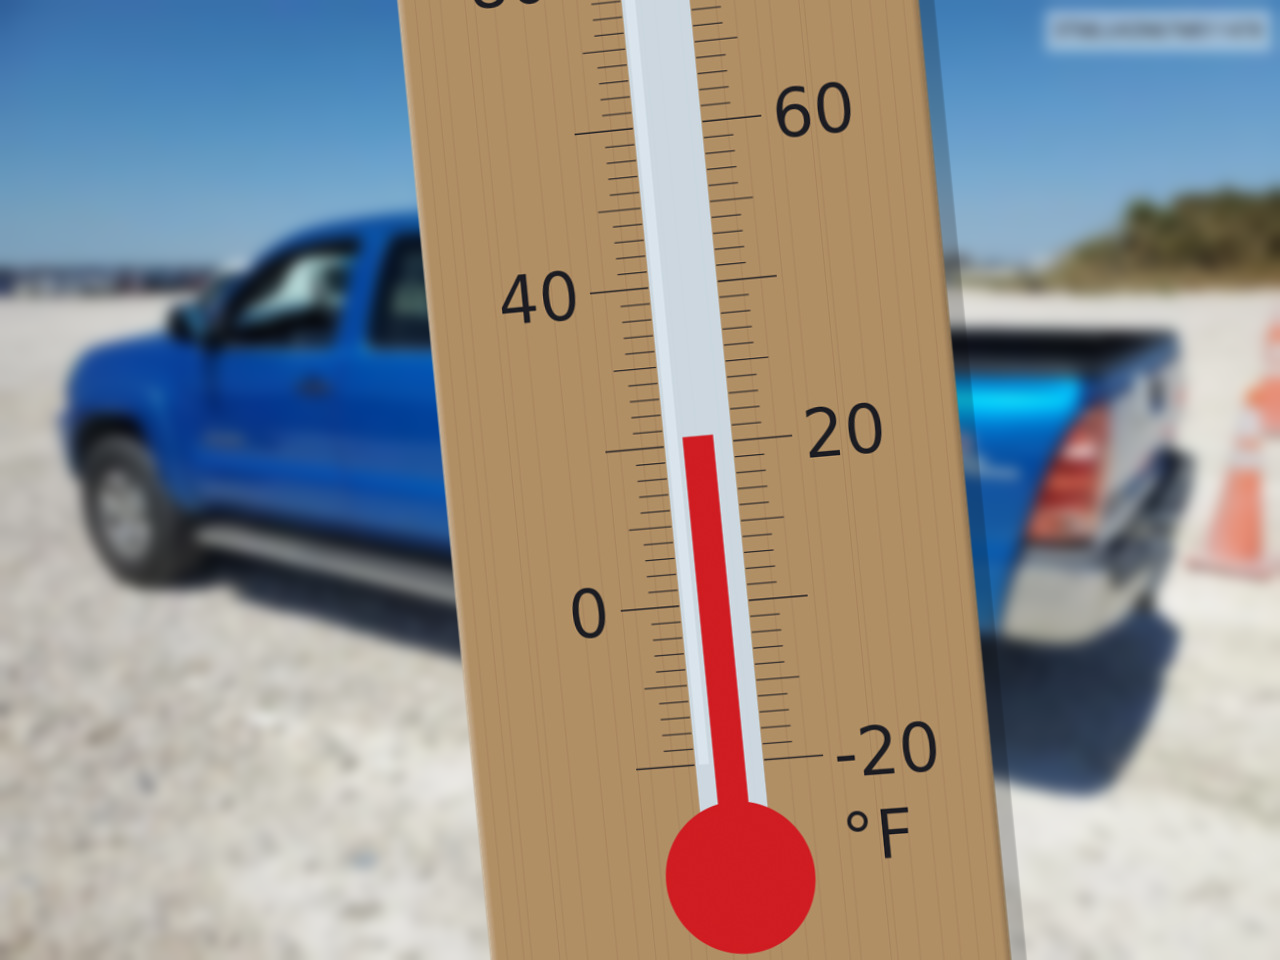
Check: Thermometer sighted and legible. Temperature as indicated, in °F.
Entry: 21 °F
